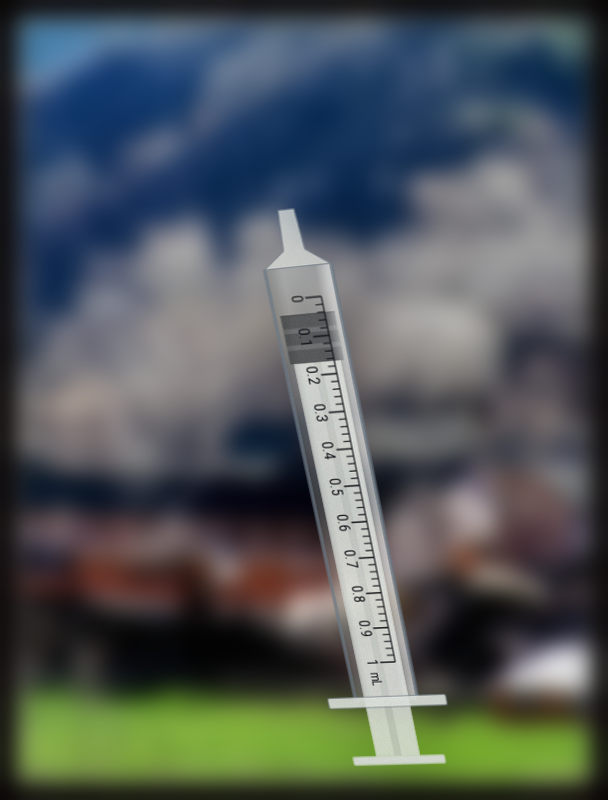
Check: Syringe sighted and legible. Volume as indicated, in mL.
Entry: 0.04 mL
